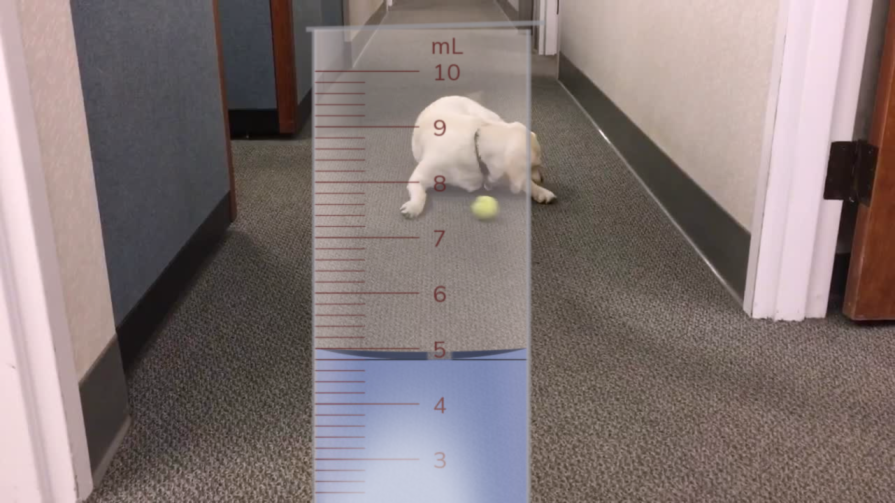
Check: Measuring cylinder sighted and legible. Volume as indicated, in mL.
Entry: 4.8 mL
